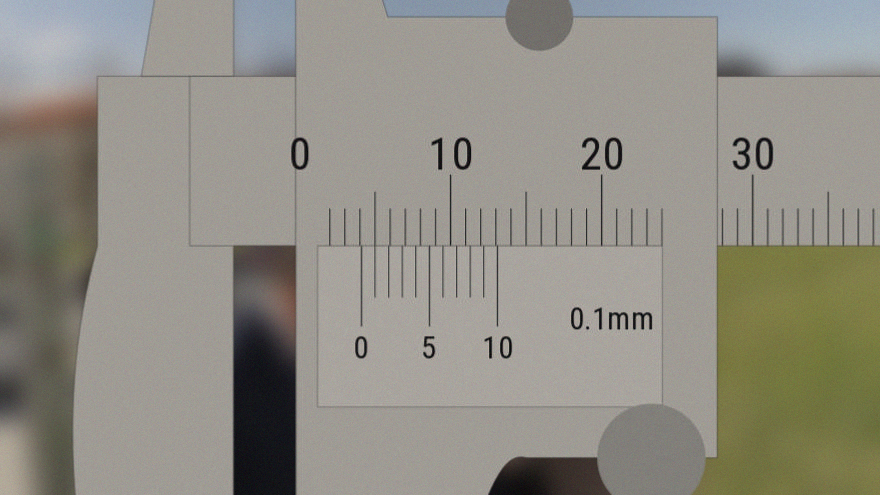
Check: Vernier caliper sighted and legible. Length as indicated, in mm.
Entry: 4.1 mm
